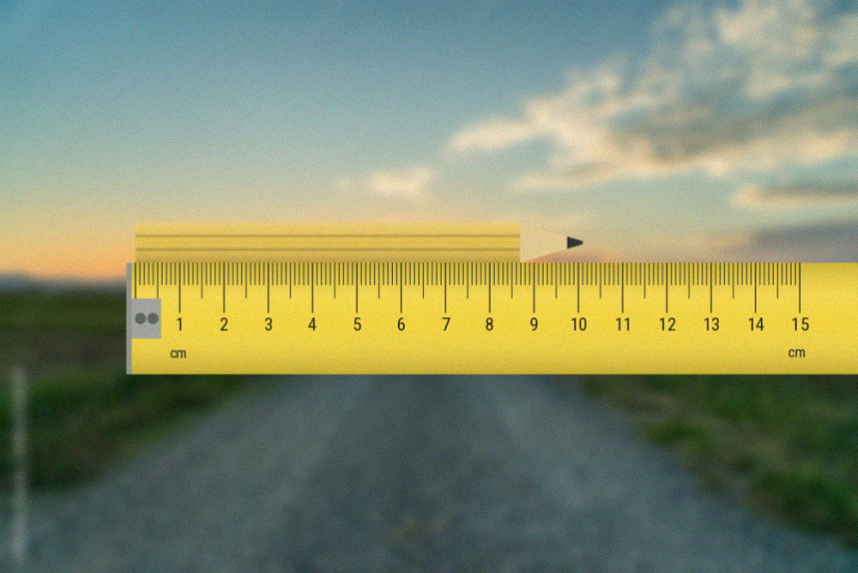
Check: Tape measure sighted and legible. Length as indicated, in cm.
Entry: 10.1 cm
